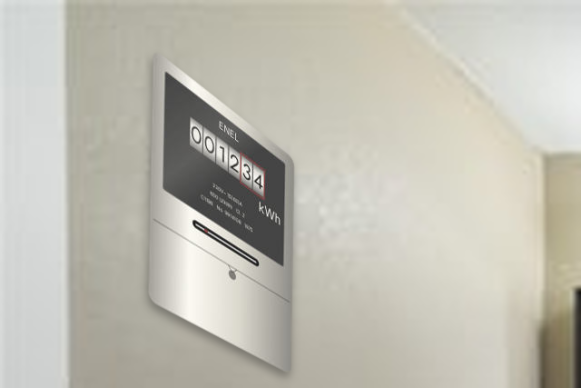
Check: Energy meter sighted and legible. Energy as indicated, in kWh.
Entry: 12.34 kWh
